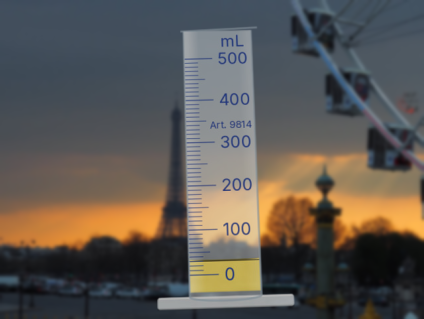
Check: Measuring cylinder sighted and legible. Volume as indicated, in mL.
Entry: 30 mL
